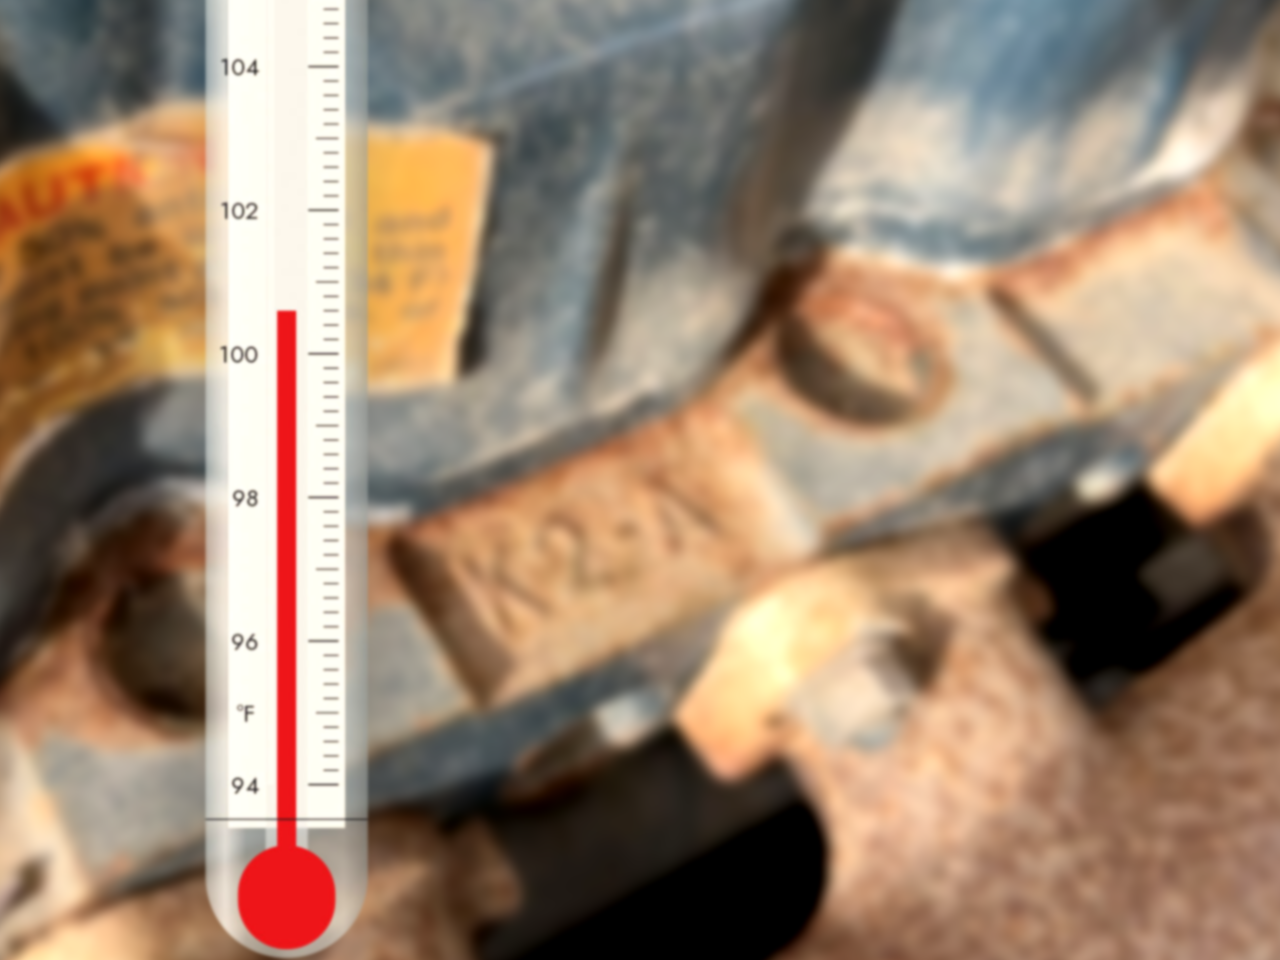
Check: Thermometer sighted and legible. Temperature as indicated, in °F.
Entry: 100.6 °F
